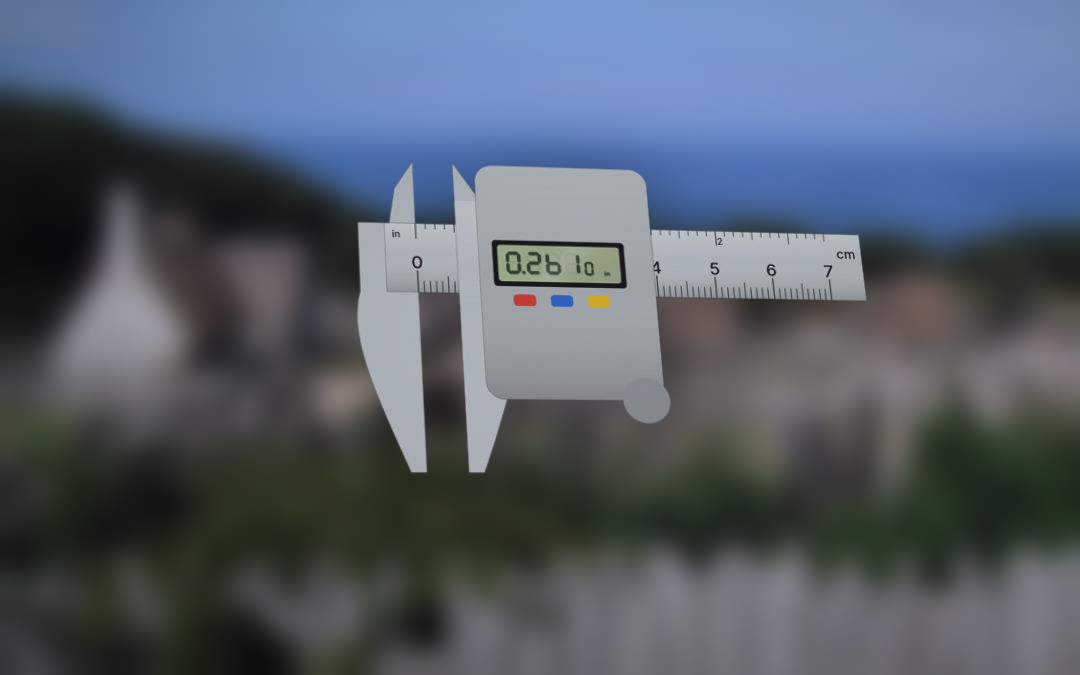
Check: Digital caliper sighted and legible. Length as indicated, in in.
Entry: 0.2610 in
